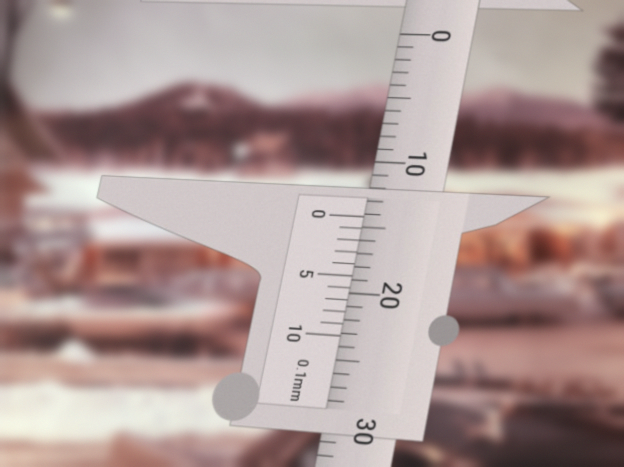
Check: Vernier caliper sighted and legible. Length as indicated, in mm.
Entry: 14.2 mm
